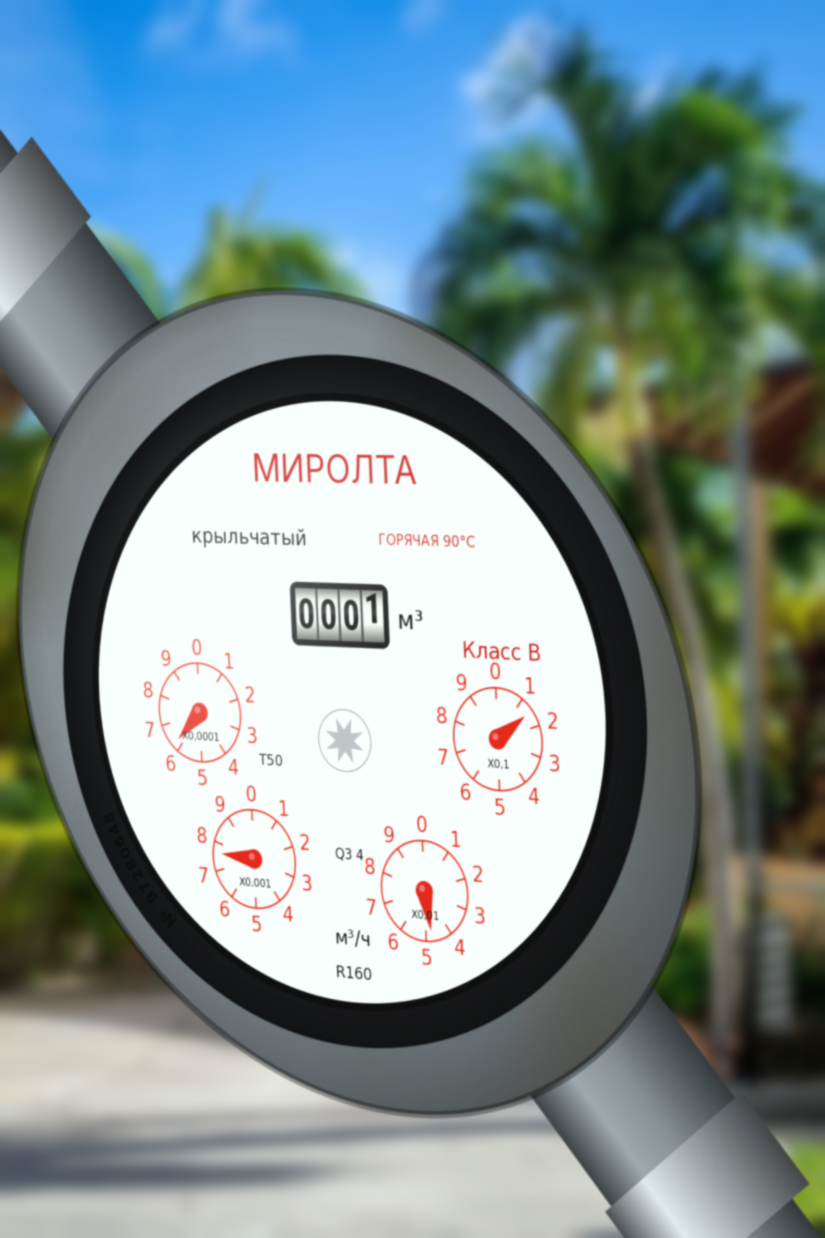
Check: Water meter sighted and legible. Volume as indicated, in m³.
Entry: 1.1476 m³
